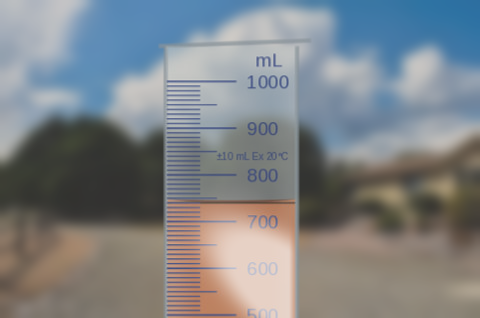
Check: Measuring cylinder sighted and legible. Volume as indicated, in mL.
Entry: 740 mL
